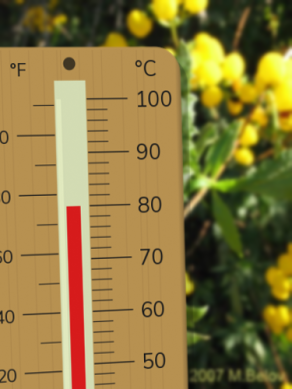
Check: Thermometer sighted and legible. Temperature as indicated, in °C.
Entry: 80 °C
